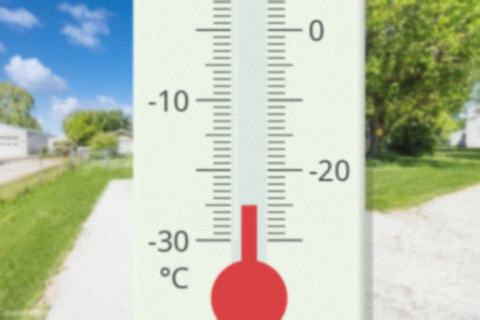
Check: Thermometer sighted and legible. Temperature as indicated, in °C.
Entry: -25 °C
